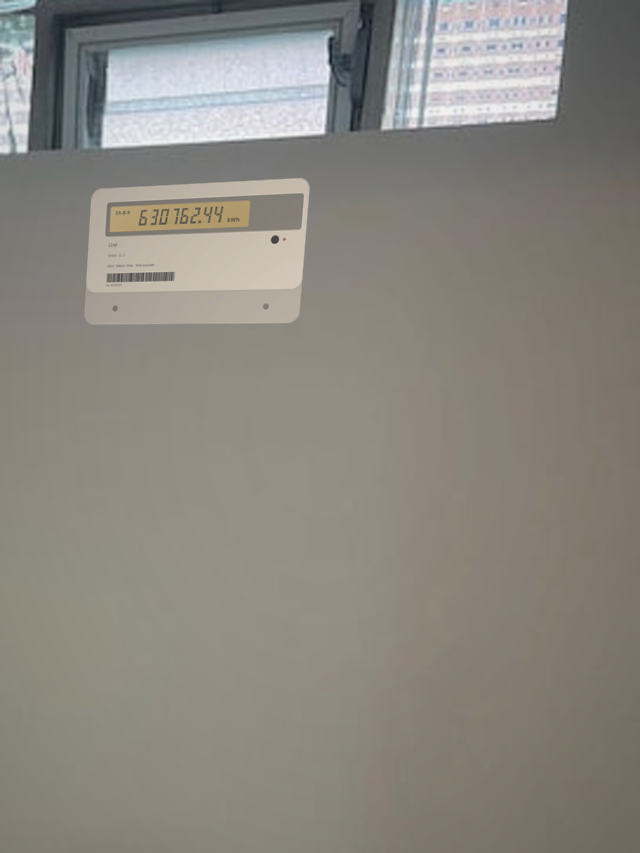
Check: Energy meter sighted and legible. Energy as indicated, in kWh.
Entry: 630762.44 kWh
